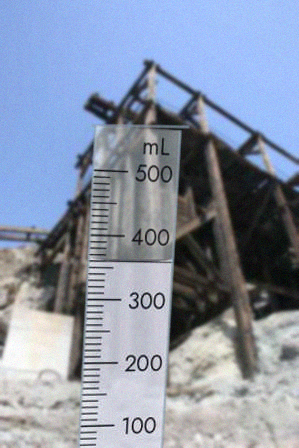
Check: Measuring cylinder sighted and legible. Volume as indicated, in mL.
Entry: 360 mL
